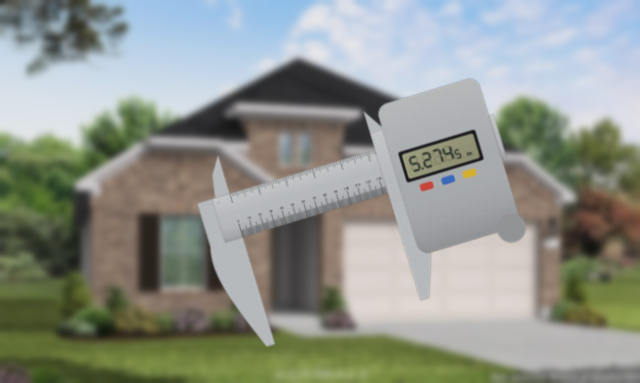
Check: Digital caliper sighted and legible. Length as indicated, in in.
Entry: 5.2745 in
